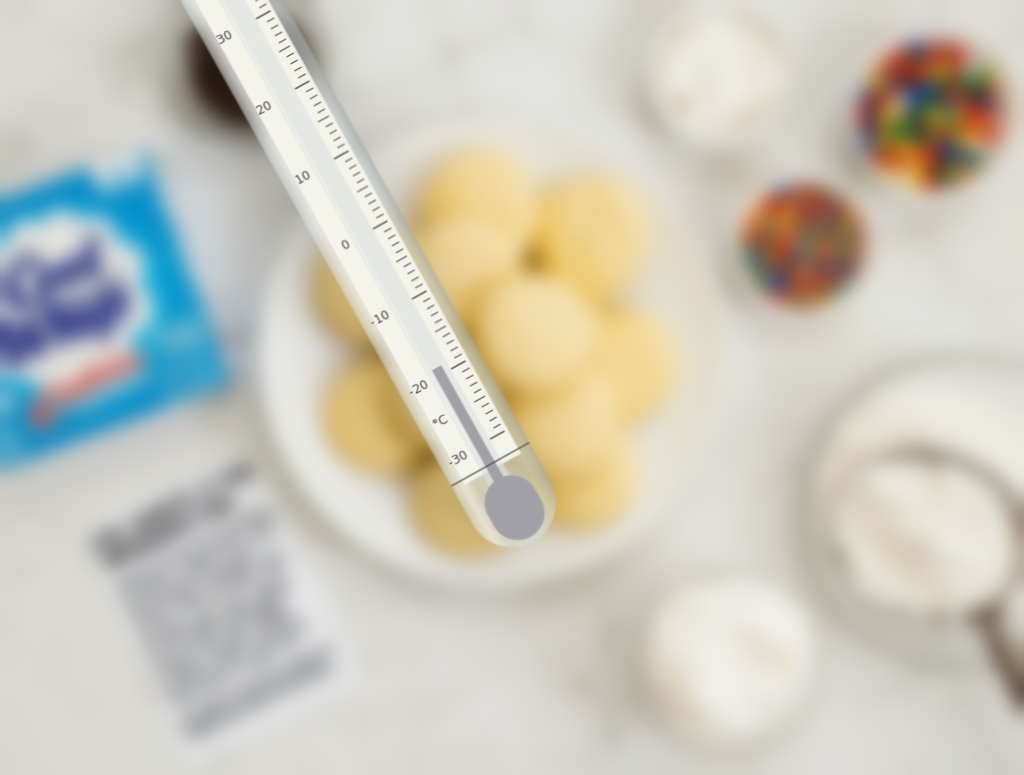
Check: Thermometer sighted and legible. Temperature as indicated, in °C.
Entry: -19 °C
